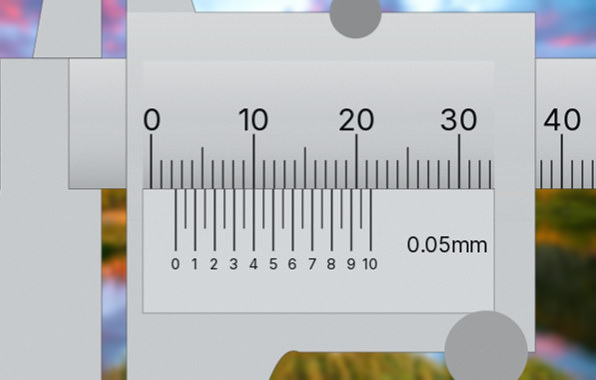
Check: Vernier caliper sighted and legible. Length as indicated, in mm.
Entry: 2.4 mm
